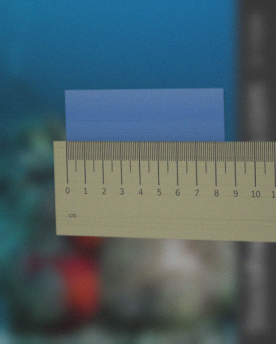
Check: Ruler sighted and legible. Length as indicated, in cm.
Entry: 8.5 cm
